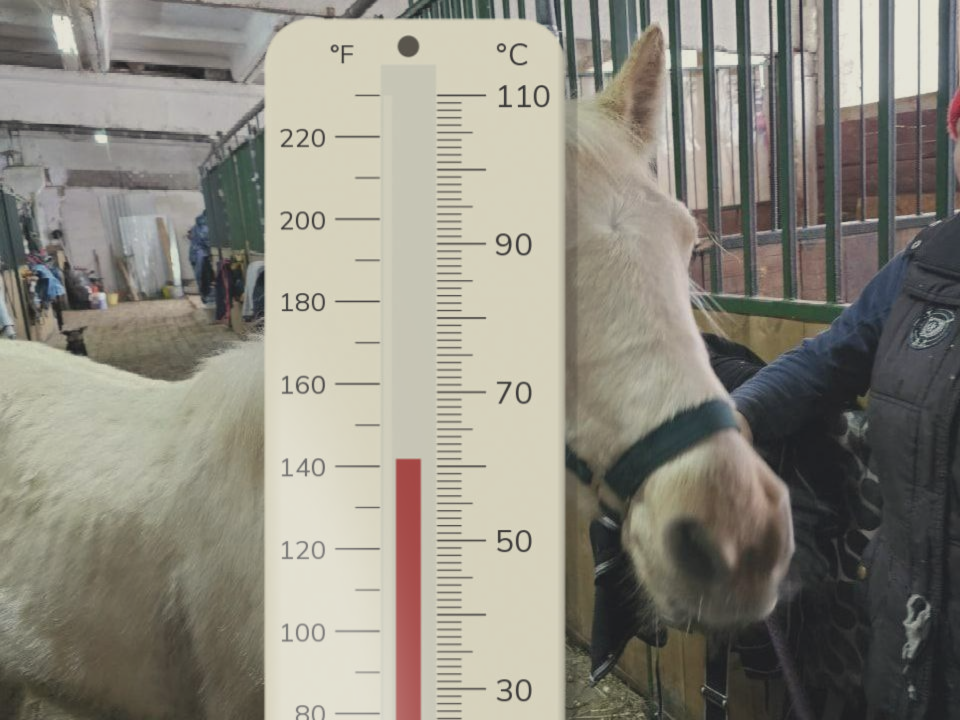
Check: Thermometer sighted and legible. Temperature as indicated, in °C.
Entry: 61 °C
